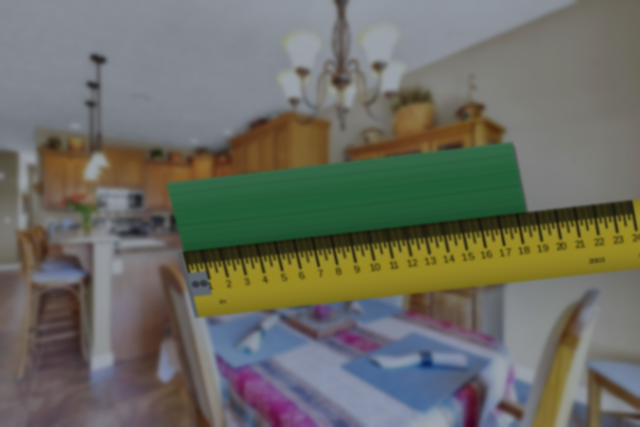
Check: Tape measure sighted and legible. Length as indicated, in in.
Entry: 18.5 in
